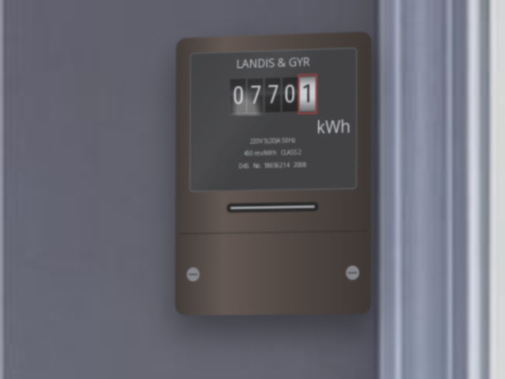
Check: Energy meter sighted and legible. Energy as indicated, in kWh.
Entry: 770.1 kWh
